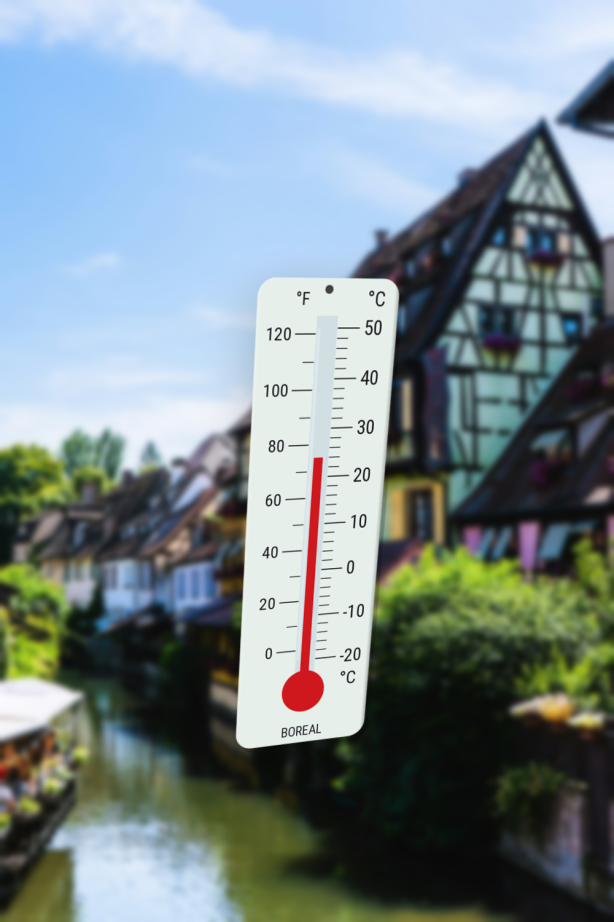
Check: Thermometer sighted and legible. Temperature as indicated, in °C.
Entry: 24 °C
